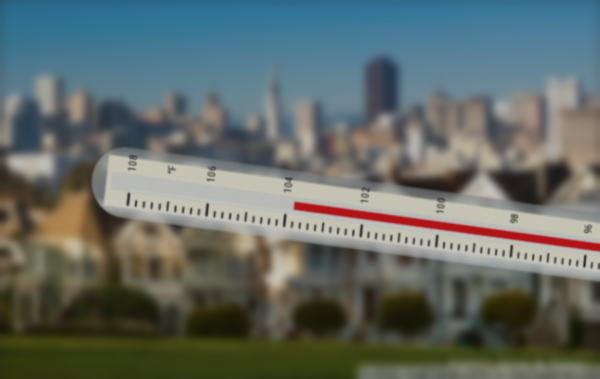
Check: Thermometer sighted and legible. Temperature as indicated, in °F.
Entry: 103.8 °F
